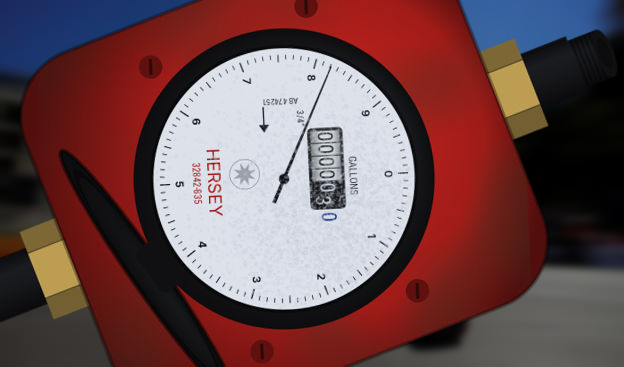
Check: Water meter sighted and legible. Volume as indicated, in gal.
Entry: 28.2 gal
